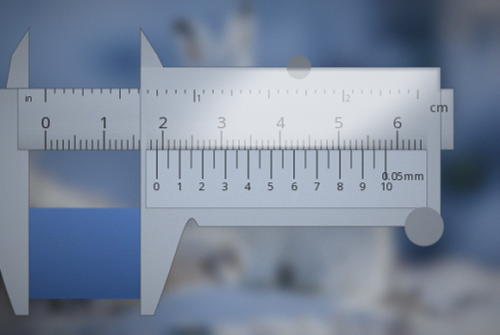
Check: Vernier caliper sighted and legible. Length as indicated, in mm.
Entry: 19.0 mm
